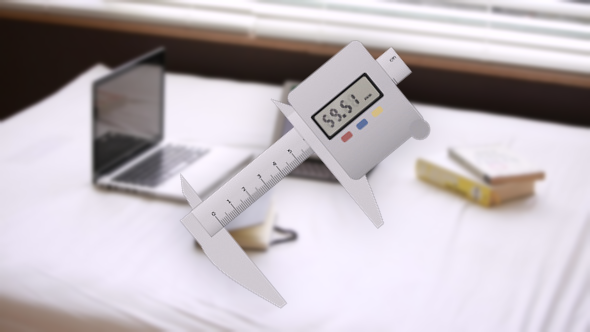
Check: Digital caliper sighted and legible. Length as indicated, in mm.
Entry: 59.51 mm
